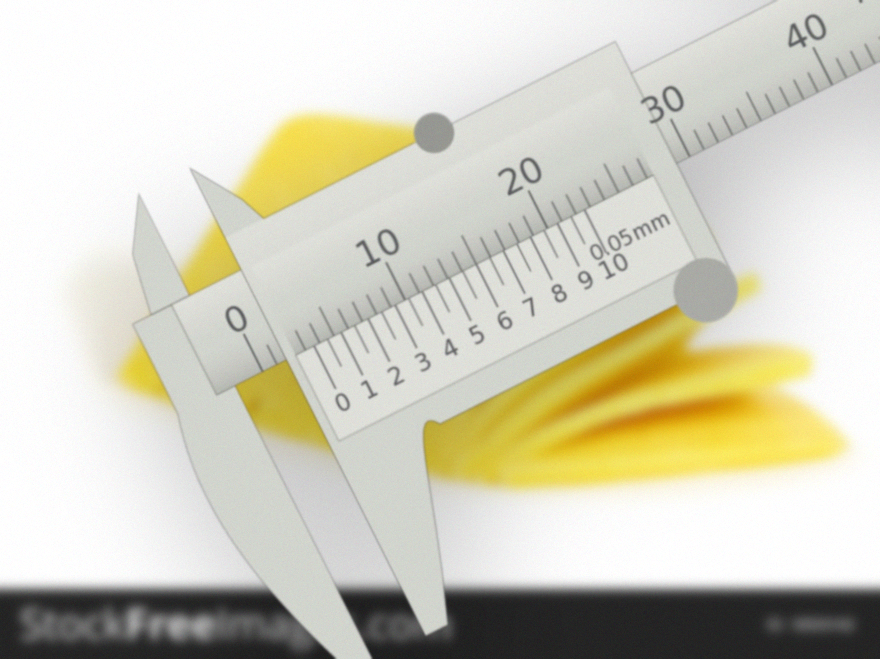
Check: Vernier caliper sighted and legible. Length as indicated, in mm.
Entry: 3.6 mm
